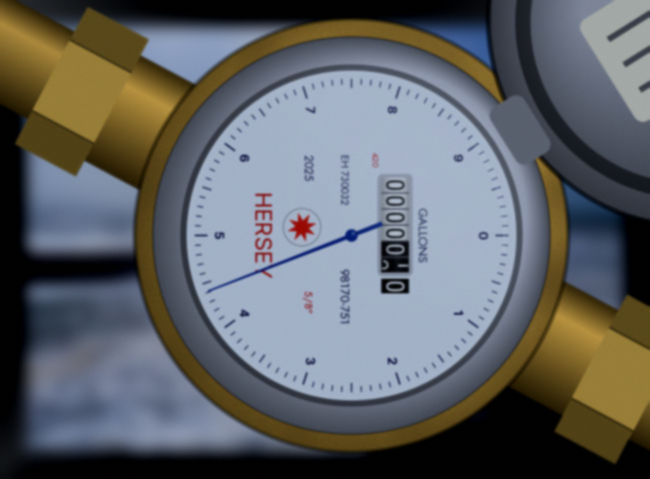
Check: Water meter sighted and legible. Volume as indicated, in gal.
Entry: 14.4 gal
